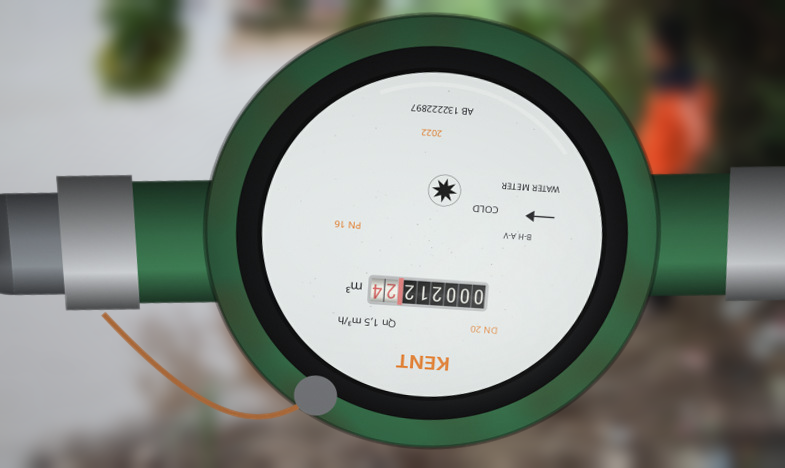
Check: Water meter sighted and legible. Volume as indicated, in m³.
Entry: 212.24 m³
